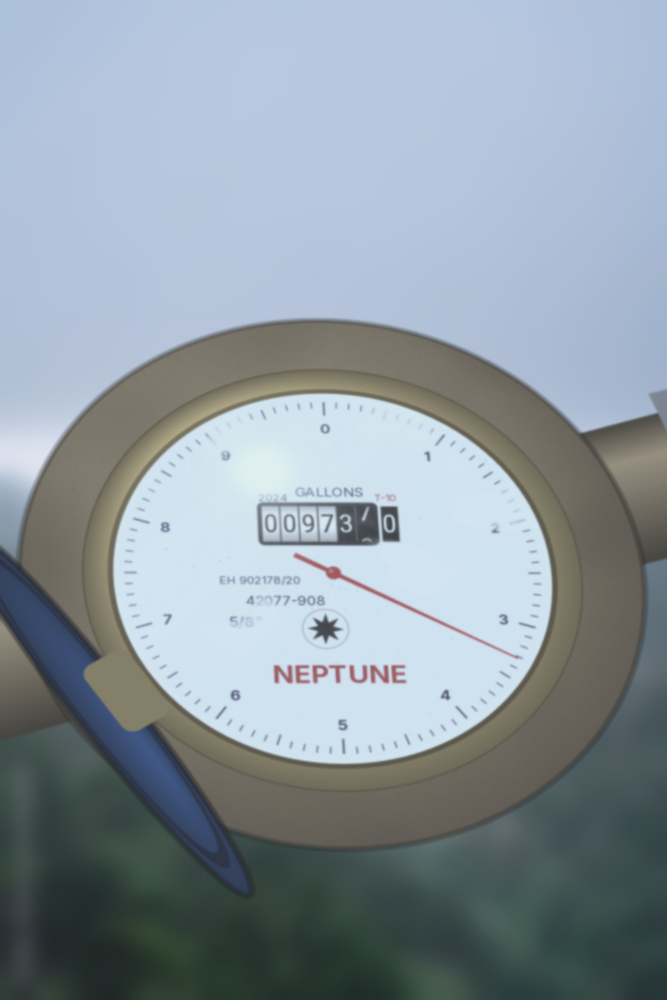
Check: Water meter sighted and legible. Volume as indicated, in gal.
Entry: 97373.3 gal
